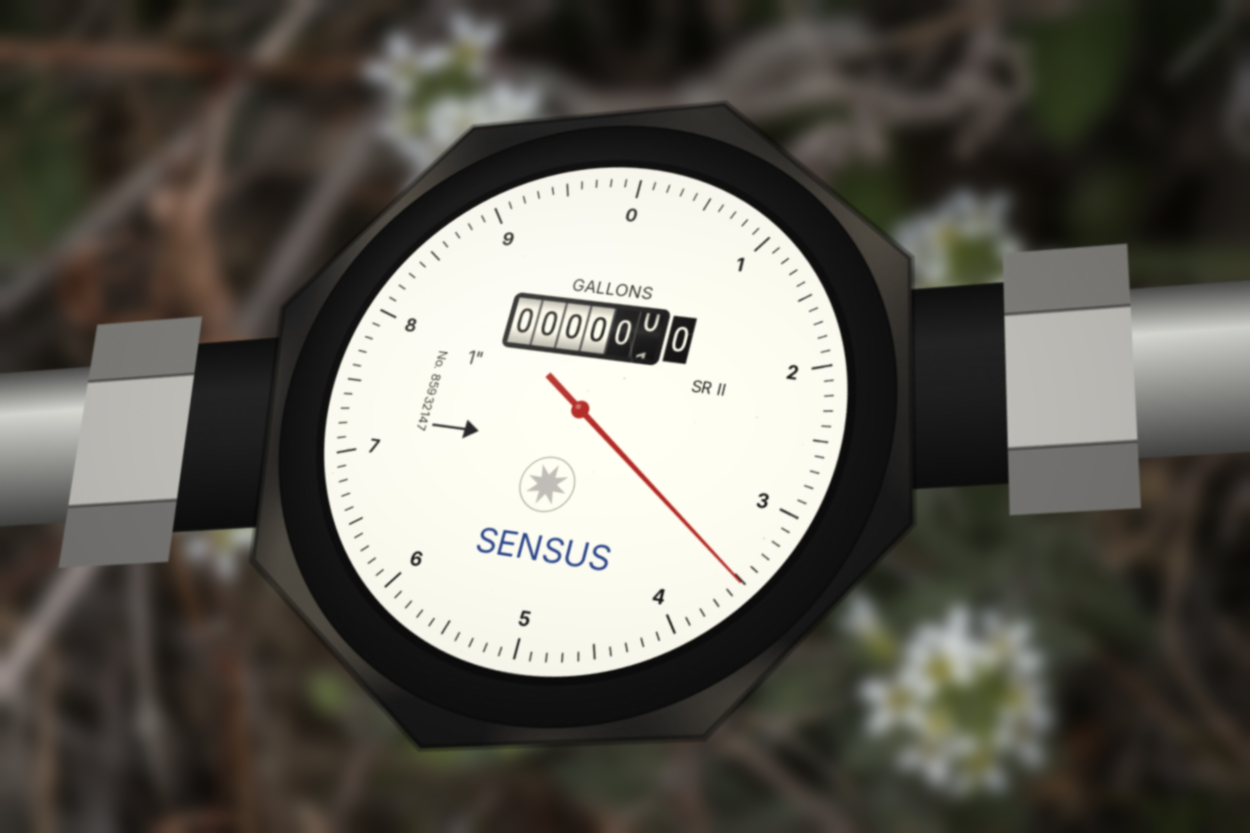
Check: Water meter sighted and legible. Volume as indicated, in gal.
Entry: 3.5 gal
